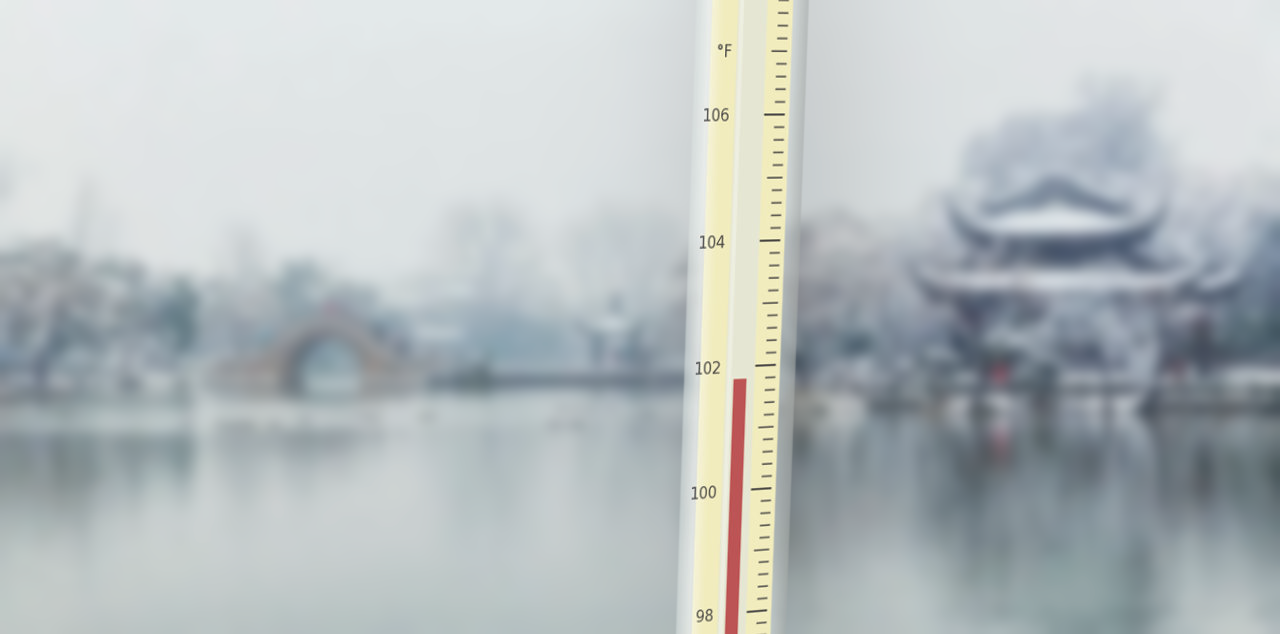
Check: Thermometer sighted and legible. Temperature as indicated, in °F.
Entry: 101.8 °F
